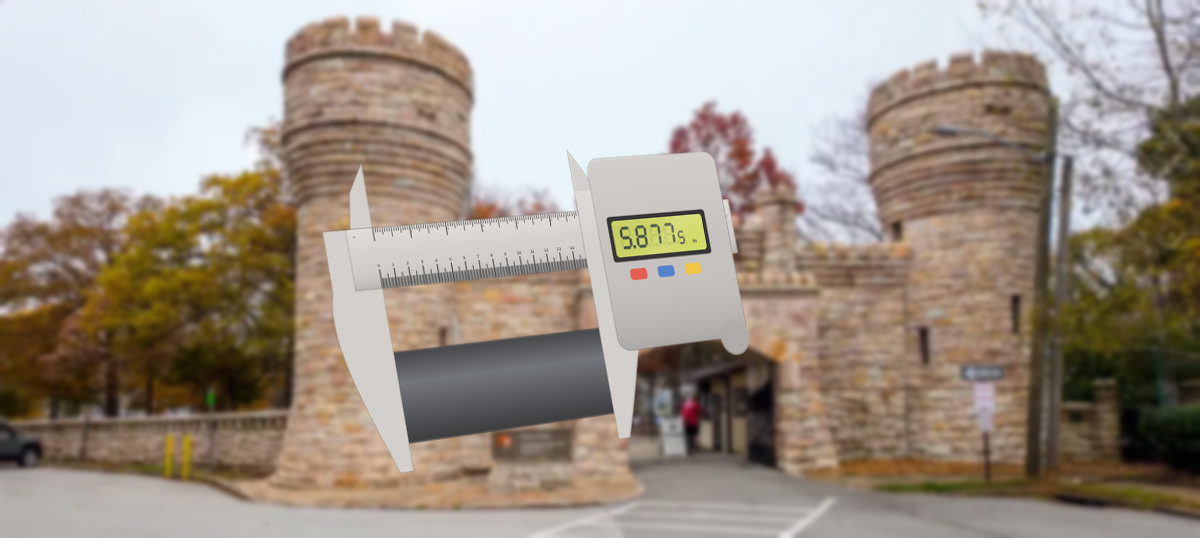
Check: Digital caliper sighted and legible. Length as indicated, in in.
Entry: 5.8775 in
